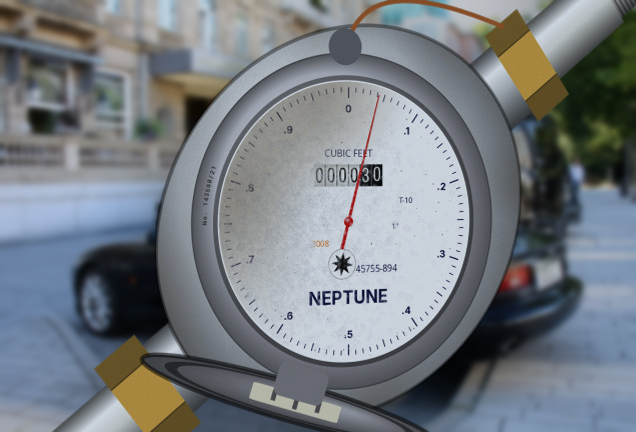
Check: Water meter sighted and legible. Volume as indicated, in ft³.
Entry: 30.04 ft³
